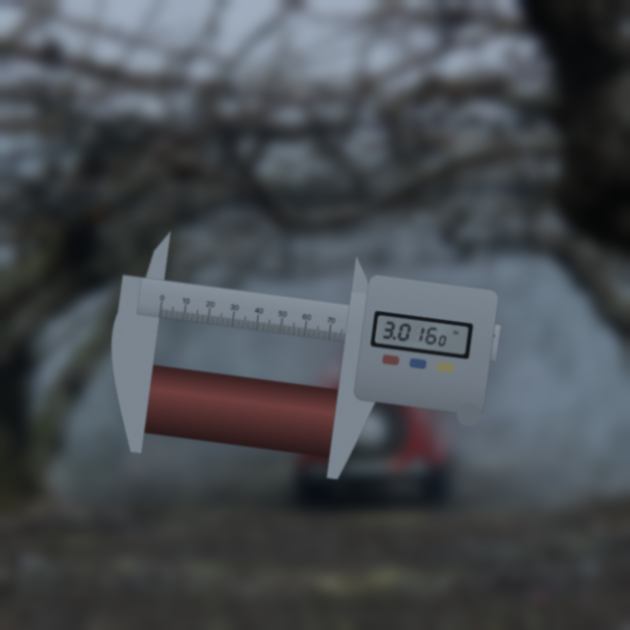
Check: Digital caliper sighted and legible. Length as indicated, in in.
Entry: 3.0160 in
